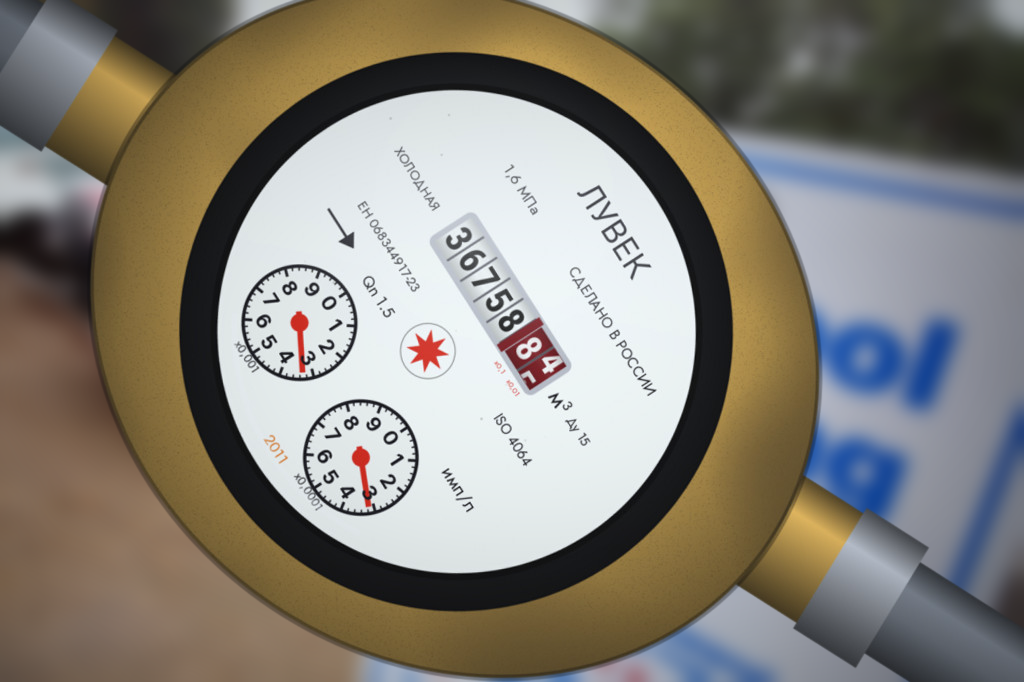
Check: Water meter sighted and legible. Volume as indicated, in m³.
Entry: 36758.8433 m³
